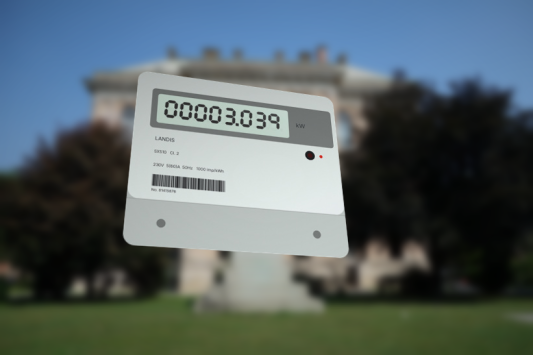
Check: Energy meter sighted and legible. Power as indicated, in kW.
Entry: 3.039 kW
